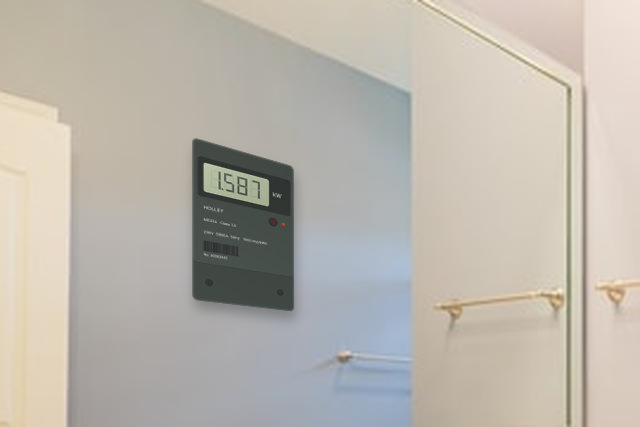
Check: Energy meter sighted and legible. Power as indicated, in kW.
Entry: 1.587 kW
